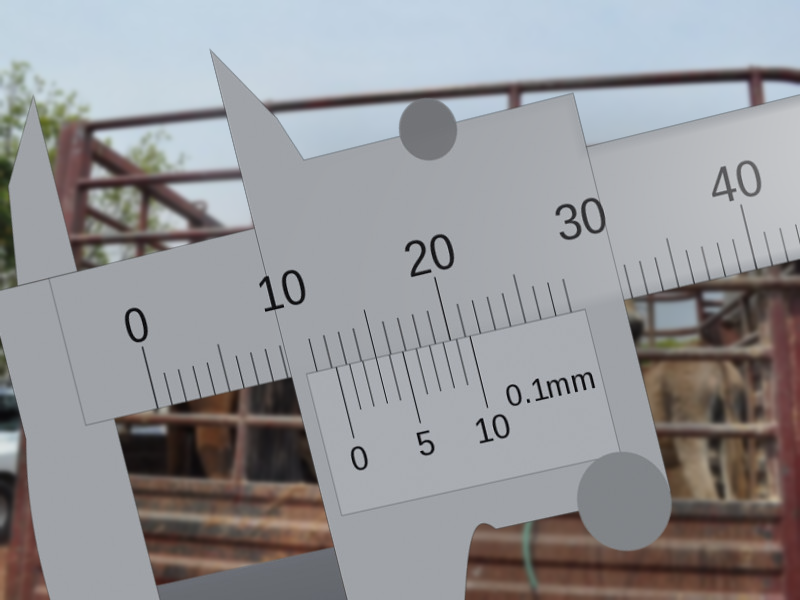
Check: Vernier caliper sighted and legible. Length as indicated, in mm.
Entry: 12.3 mm
